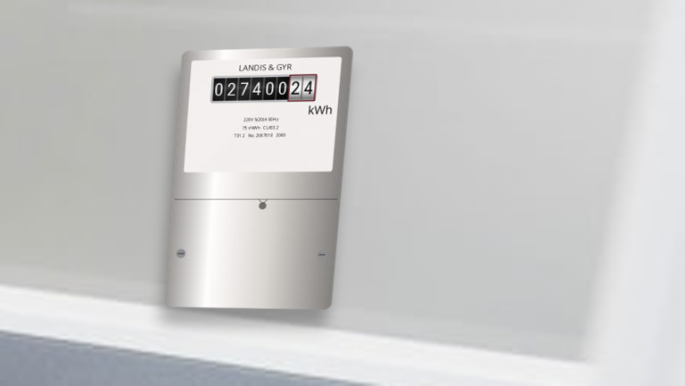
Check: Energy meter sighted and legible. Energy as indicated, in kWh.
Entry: 27400.24 kWh
